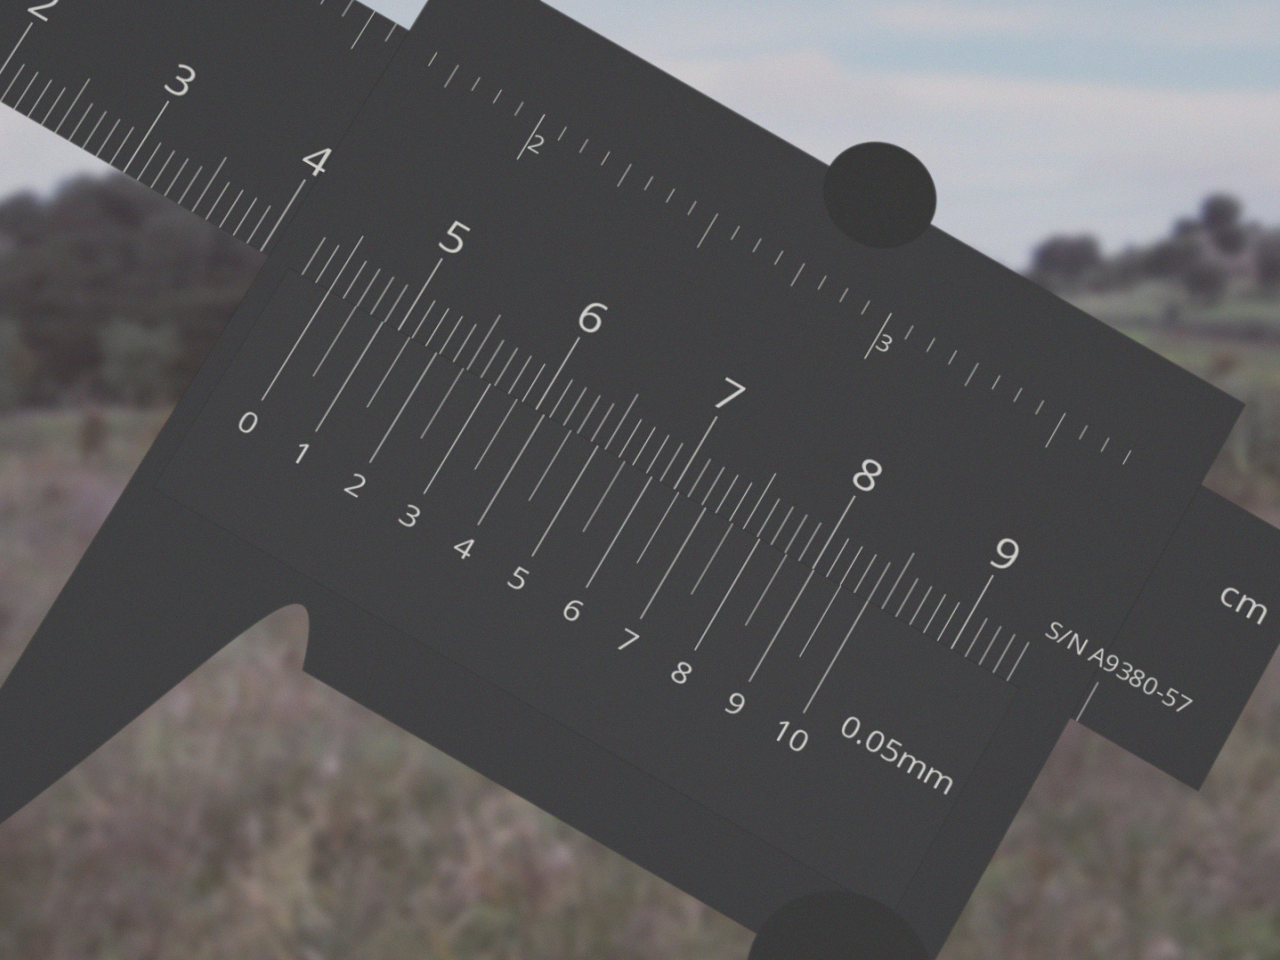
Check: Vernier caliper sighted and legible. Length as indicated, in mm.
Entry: 45.0 mm
